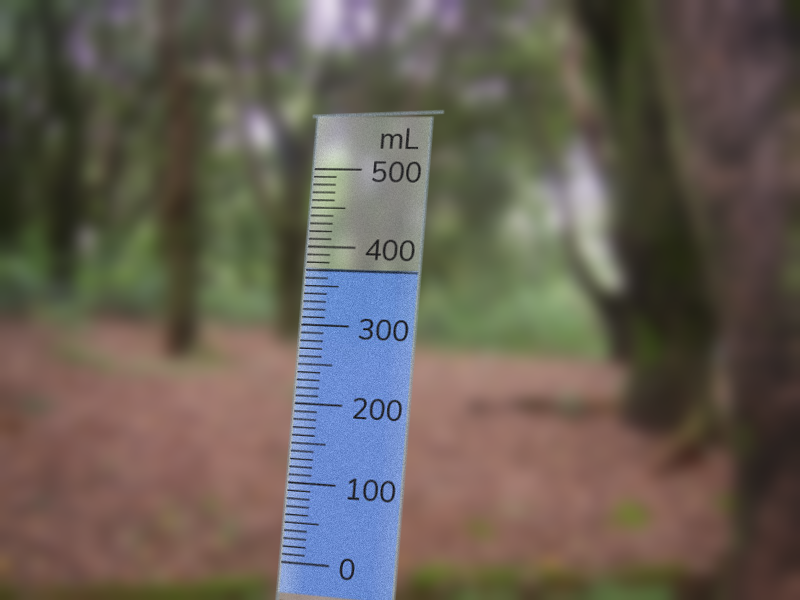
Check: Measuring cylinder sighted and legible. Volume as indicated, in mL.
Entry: 370 mL
